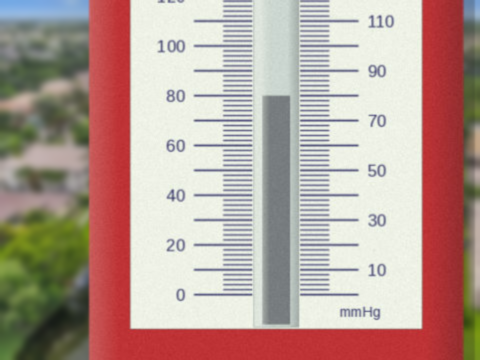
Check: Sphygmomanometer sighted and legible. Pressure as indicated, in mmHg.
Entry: 80 mmHg
